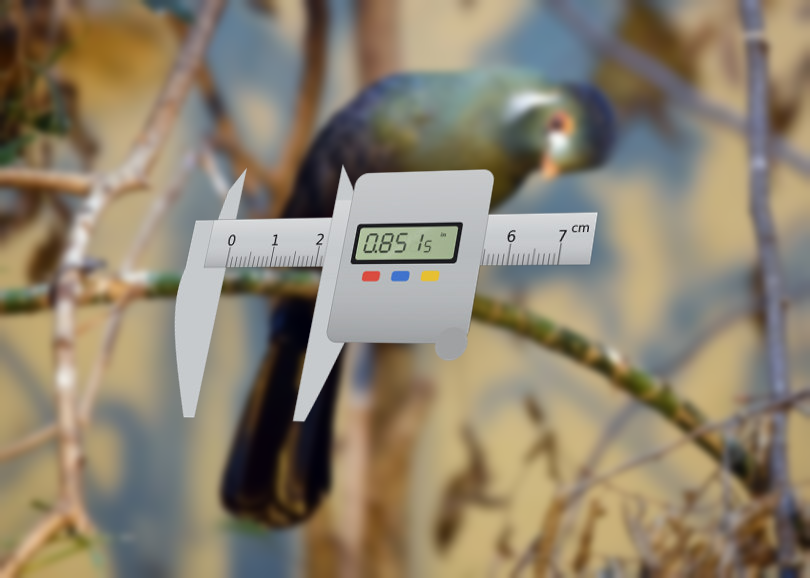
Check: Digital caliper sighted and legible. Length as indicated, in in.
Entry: 0.8515 in
